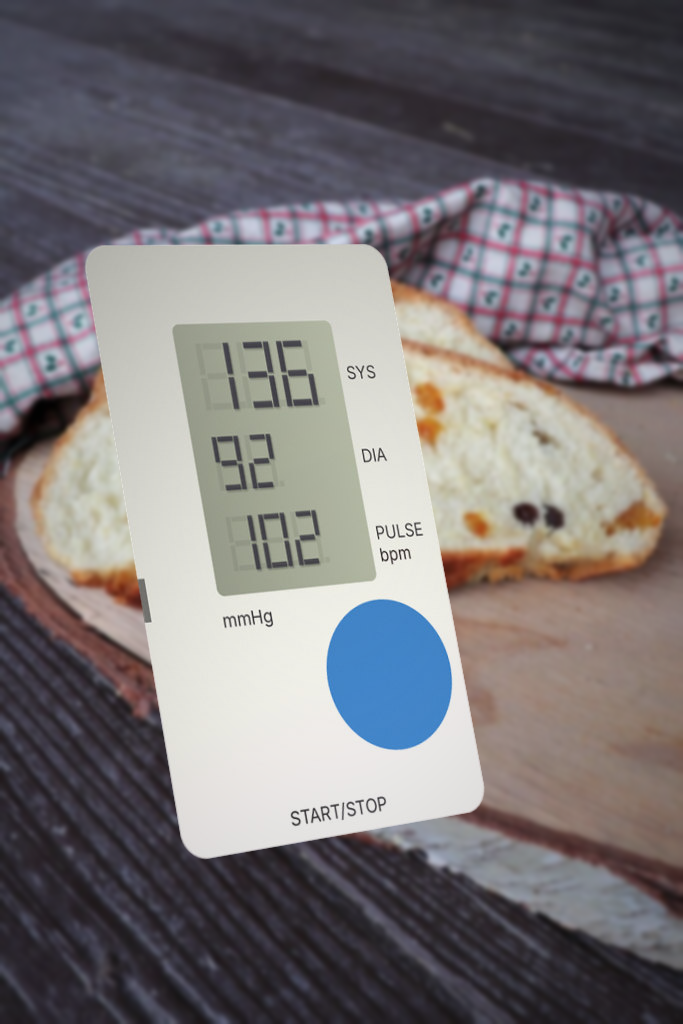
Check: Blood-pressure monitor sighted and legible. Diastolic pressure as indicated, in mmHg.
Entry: 92 mmHg
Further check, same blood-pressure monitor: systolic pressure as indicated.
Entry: 136 mmHg
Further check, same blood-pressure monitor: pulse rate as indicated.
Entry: 102 bpm
